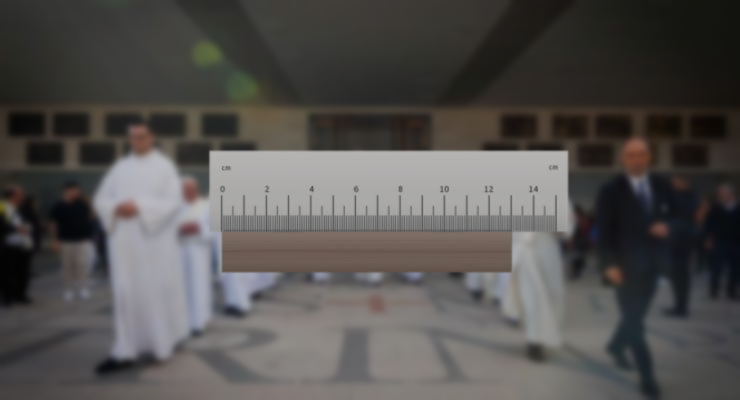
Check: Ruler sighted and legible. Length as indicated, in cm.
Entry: 13 cm
